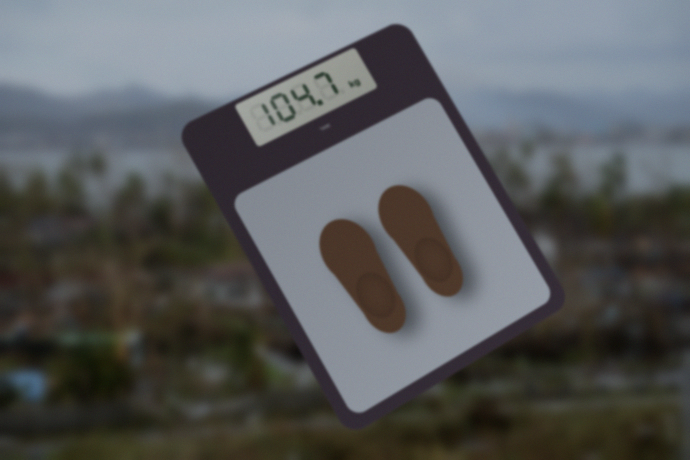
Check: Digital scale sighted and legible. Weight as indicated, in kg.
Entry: 104.7 kg
